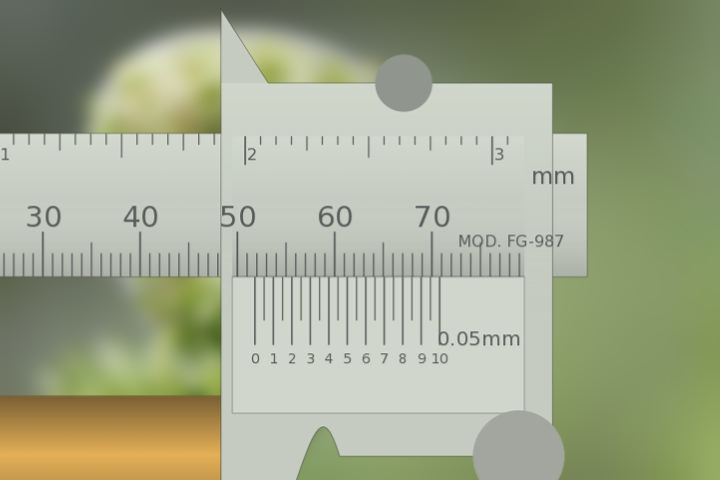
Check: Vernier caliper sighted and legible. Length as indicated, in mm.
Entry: 51.8 mm
